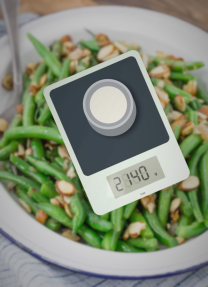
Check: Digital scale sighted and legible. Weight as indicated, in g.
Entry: 2140 g
